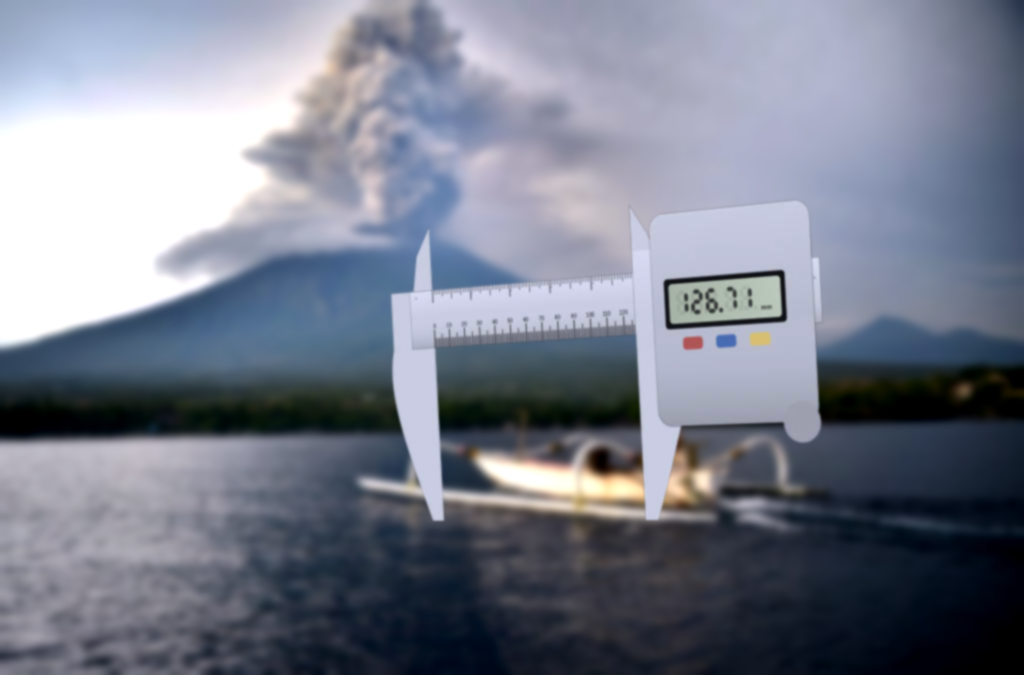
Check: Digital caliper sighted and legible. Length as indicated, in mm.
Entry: 126.71 mm
